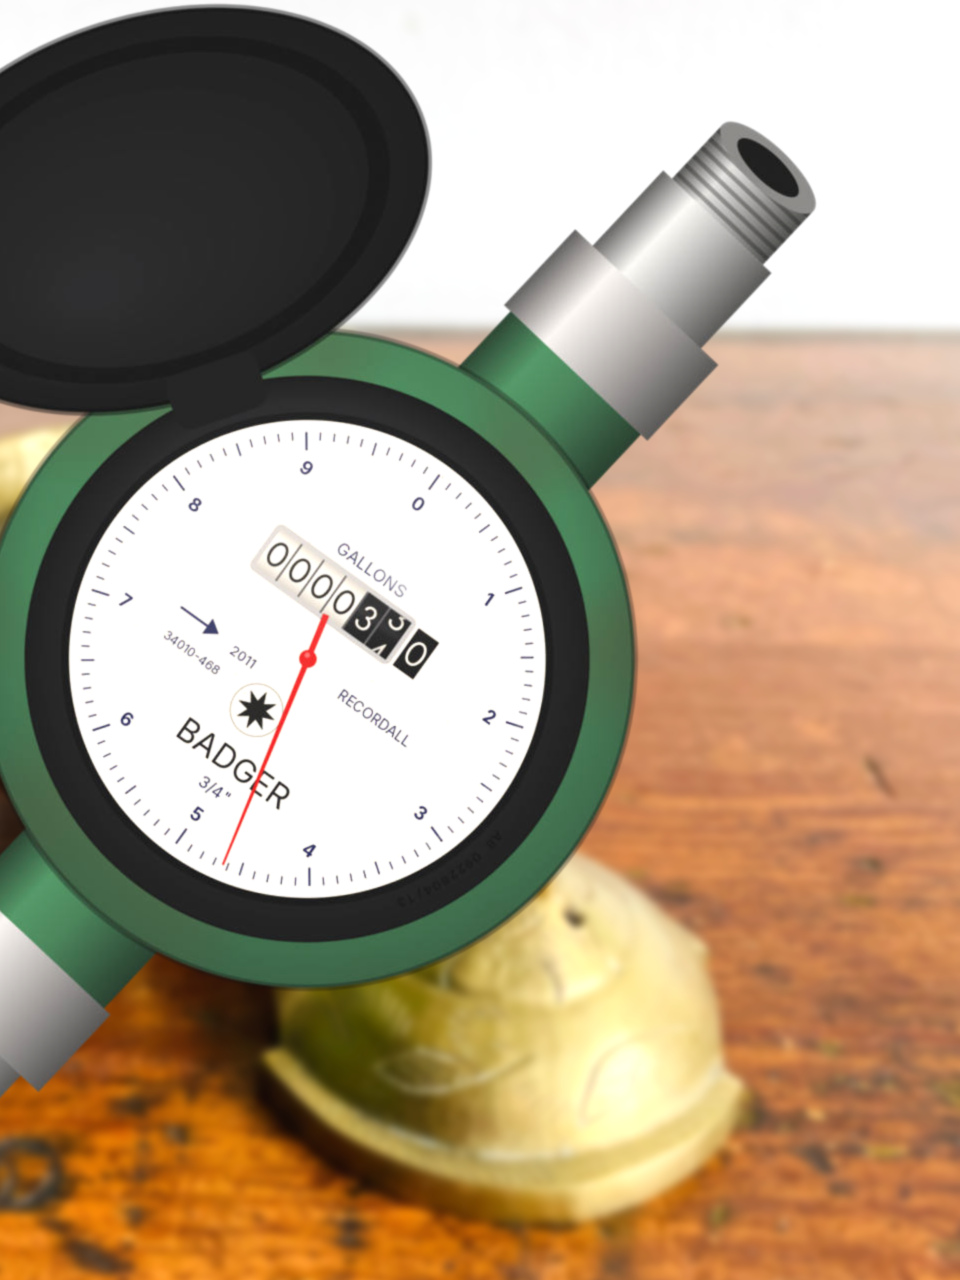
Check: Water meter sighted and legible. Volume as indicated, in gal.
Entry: 334.6 gal
